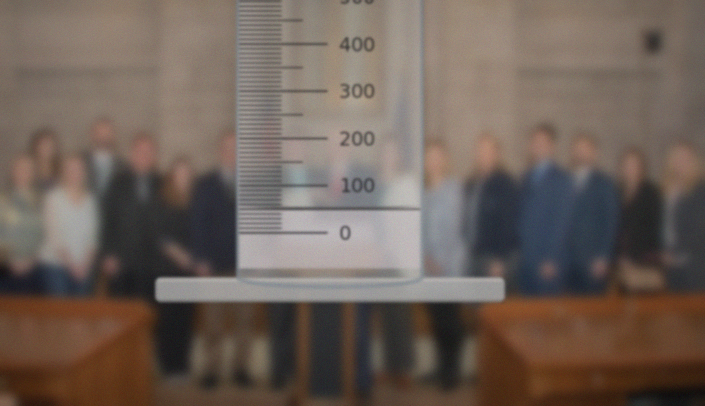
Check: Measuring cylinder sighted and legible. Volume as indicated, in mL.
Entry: 50 mL
